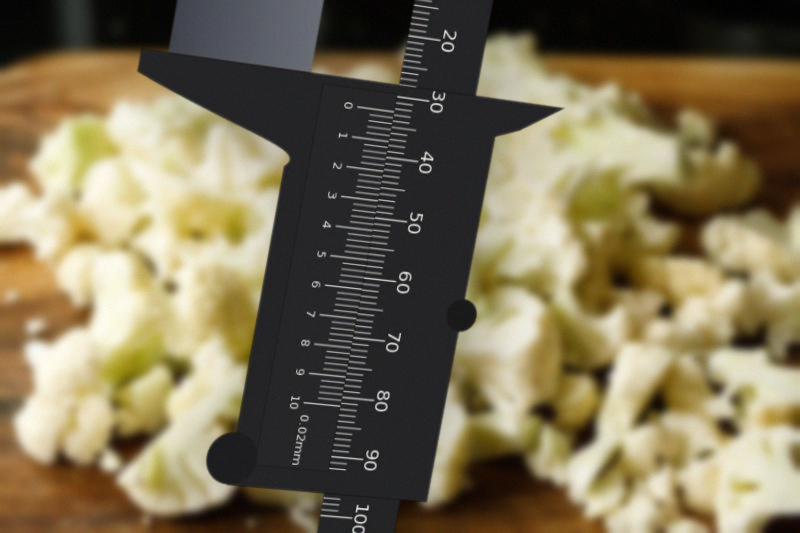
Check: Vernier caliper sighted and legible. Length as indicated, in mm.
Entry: 32.5 mm
